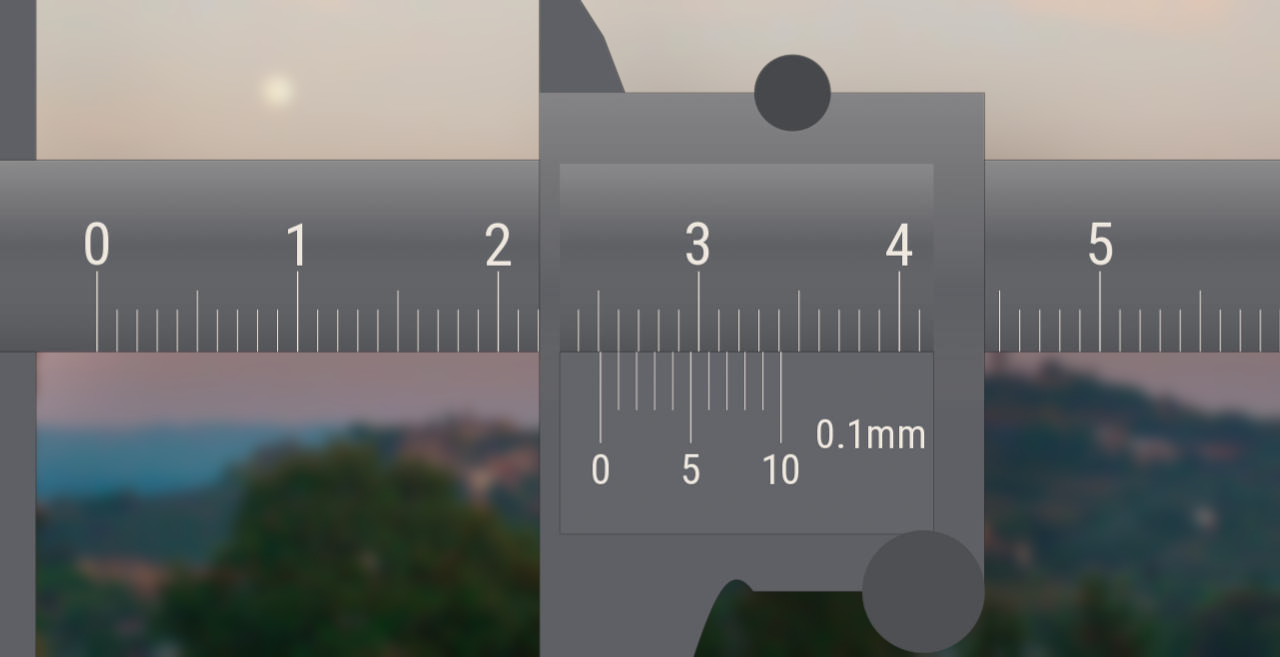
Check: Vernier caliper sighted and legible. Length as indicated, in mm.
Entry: 25.1 mm
